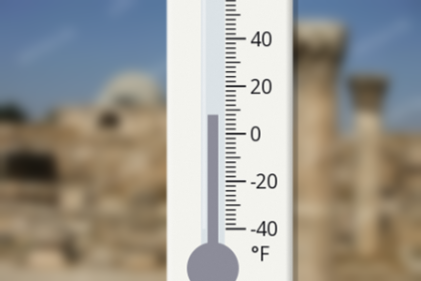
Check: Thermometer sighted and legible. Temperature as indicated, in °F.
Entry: 8 °F
